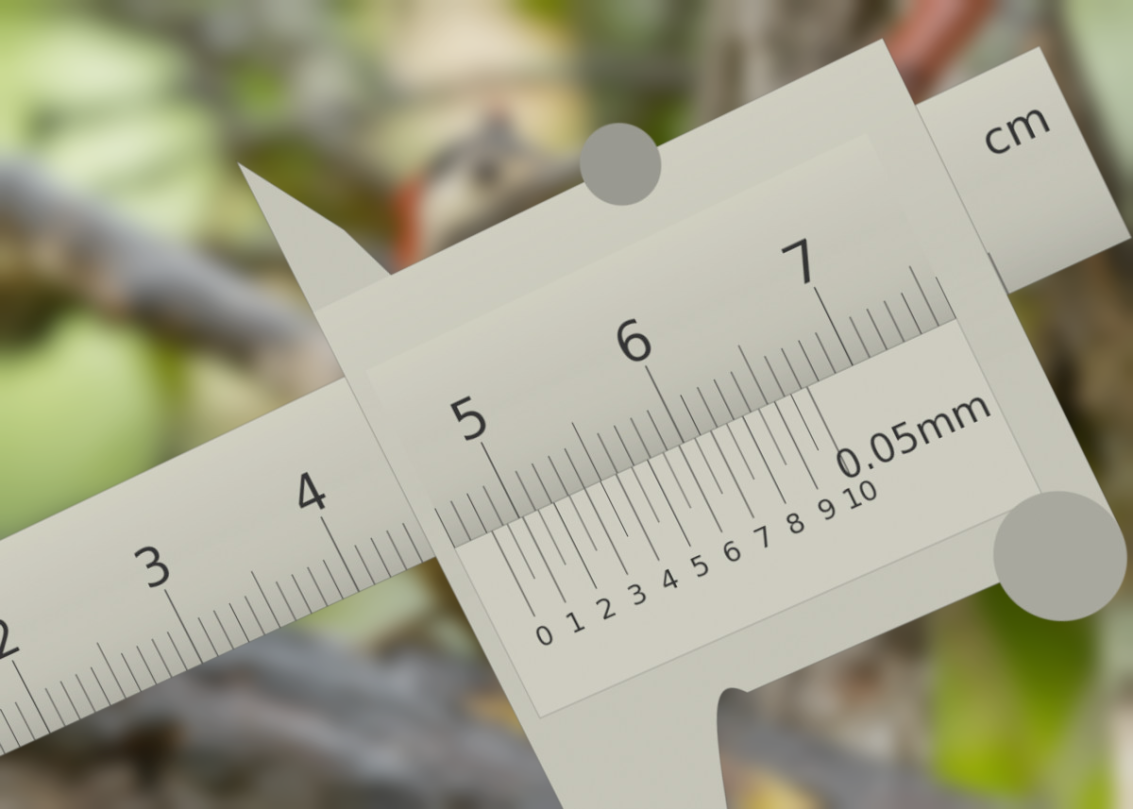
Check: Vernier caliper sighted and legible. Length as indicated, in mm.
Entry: 48.3 mm
